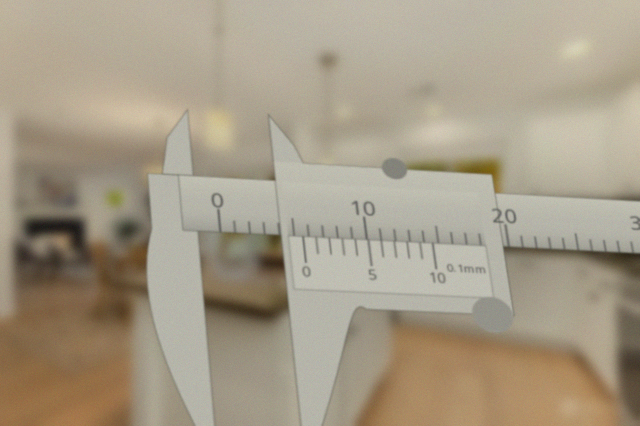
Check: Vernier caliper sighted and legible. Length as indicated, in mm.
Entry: 5.6 mm
